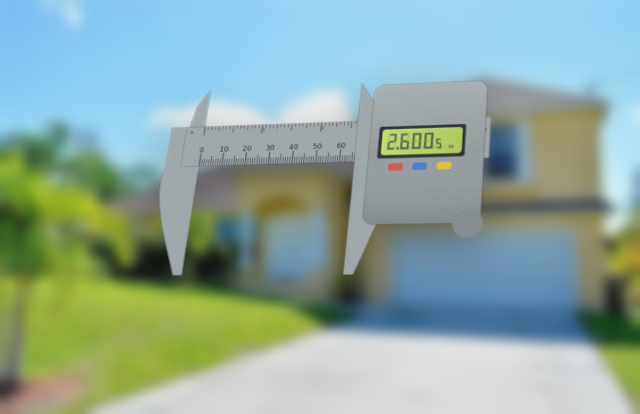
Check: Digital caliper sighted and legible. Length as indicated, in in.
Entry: 2.6005 in
